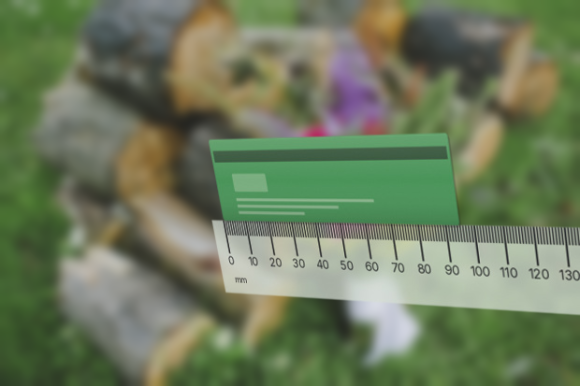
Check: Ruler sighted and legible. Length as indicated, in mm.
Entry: 95 mm
